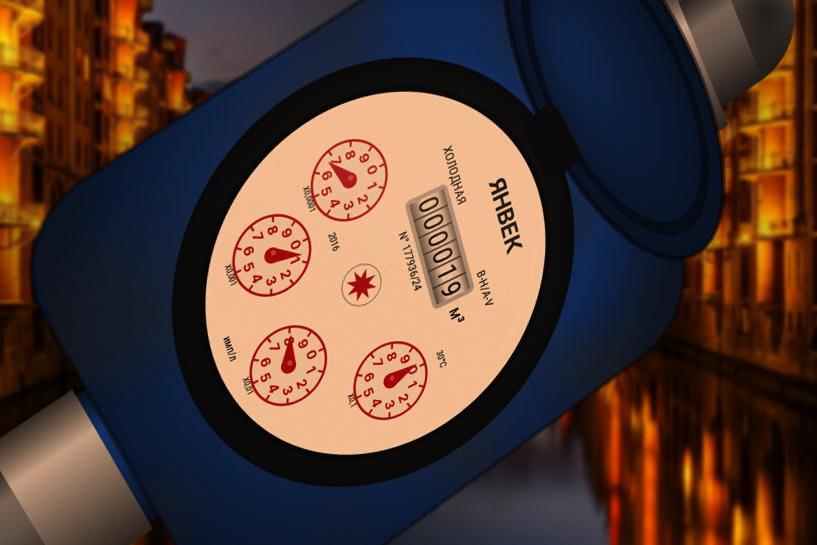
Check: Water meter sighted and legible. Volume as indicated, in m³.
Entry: 18.9806 m³
